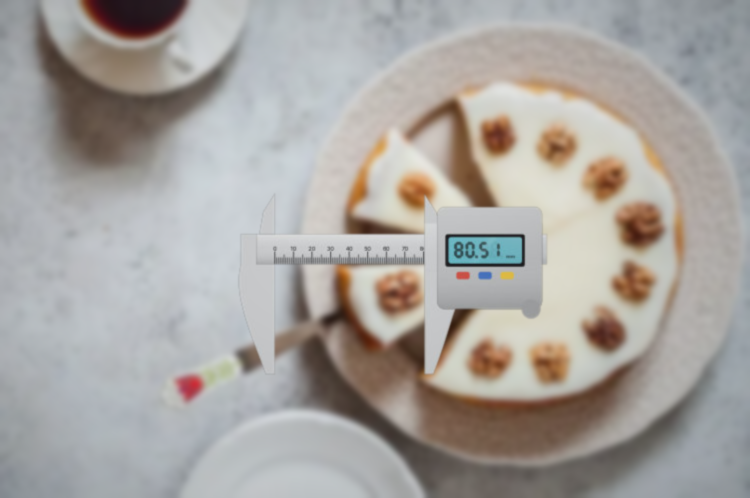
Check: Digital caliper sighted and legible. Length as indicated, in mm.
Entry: 80.51 mm
